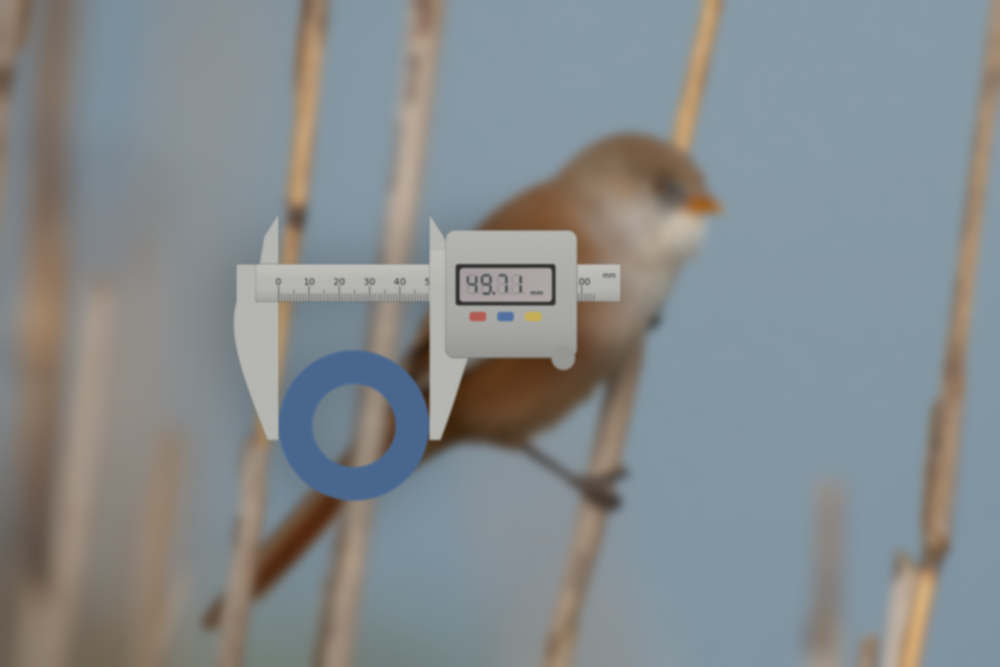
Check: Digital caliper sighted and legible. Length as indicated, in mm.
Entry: 49.71 mm
